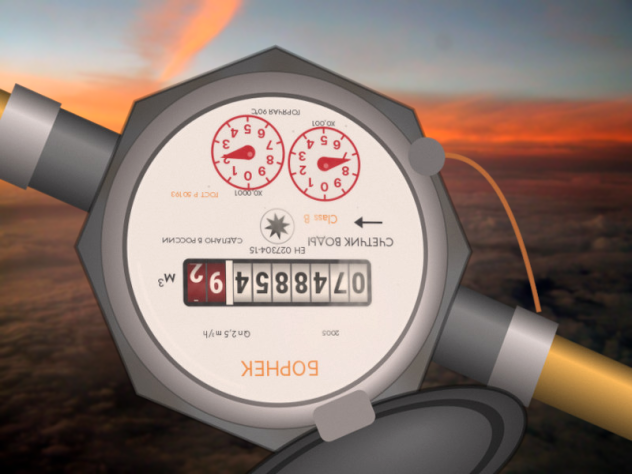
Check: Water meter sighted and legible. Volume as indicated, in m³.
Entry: 748854.9172 m³
